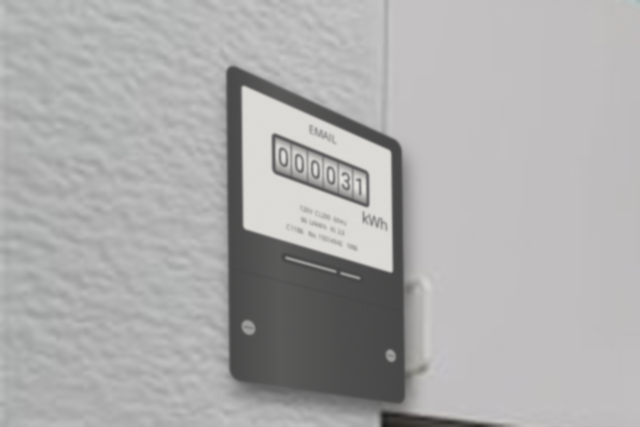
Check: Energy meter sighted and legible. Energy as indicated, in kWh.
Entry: 31 kWh
